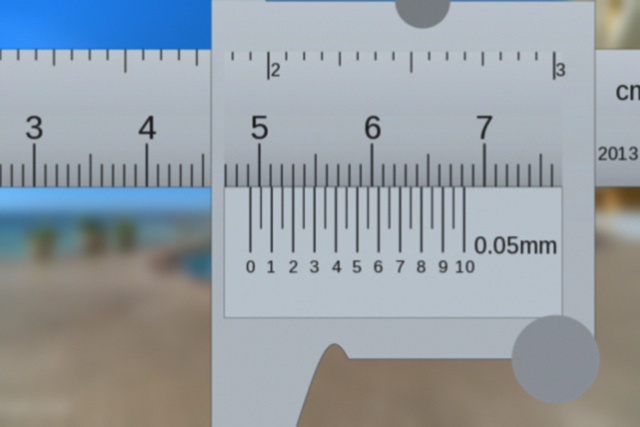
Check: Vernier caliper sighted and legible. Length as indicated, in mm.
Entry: 49.2 mm
